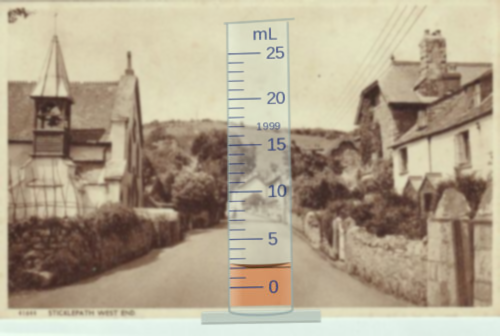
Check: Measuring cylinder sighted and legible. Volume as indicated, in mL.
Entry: 2 mL
